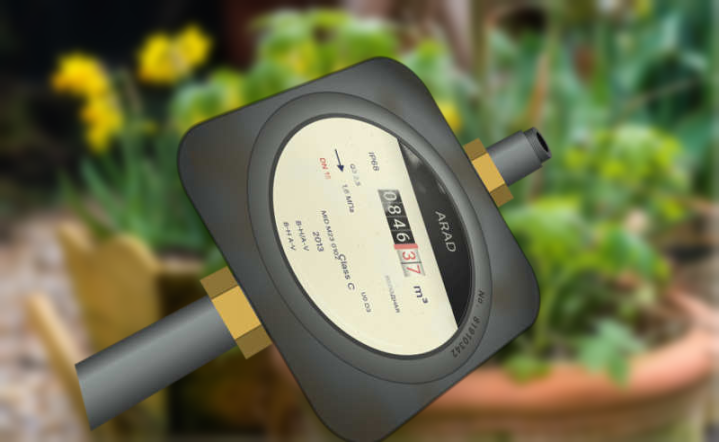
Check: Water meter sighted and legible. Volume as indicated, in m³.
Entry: 846.37 m³
